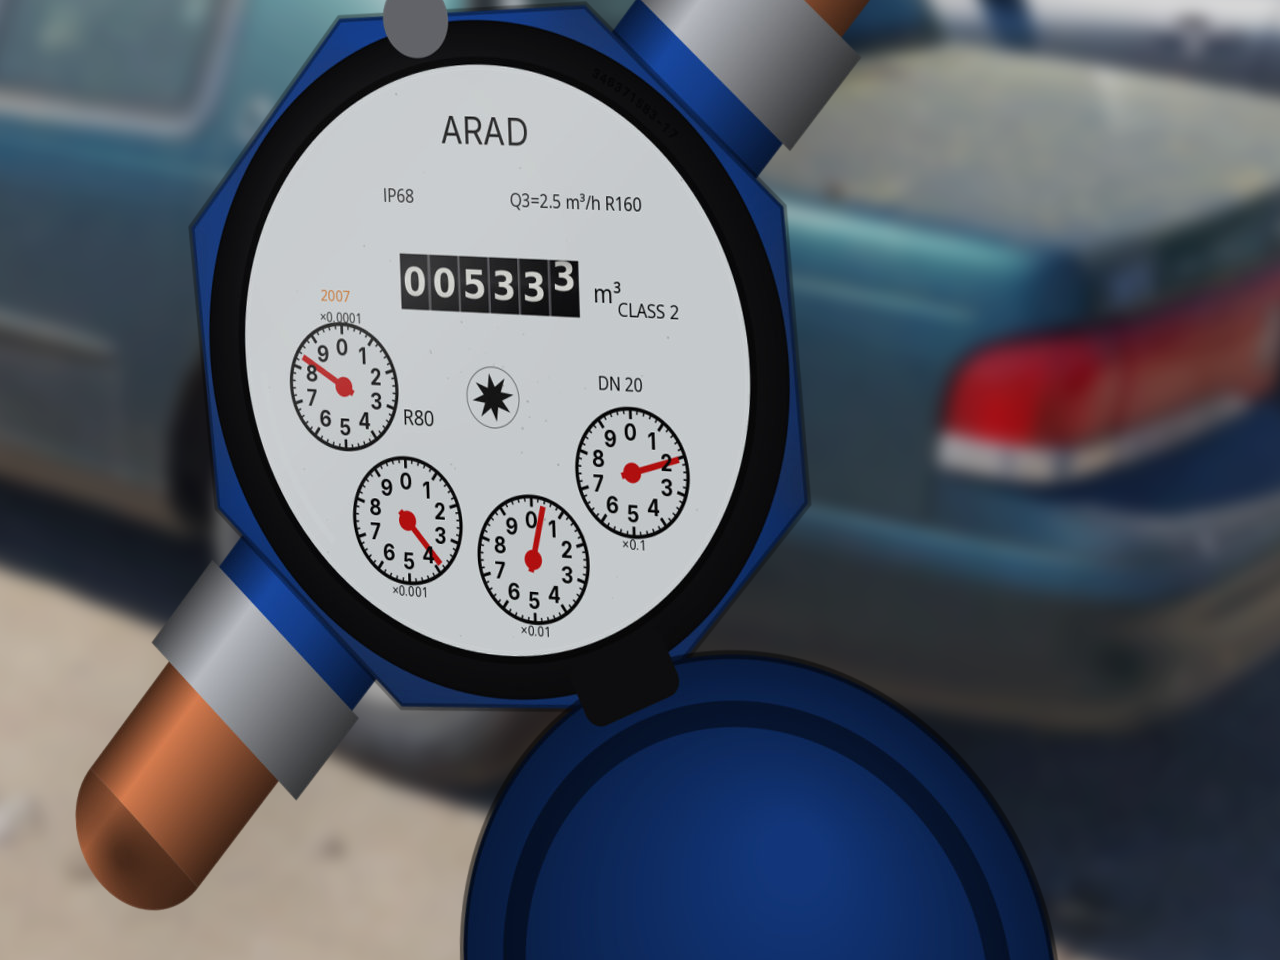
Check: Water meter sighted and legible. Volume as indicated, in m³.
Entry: 5333.2038 m³
